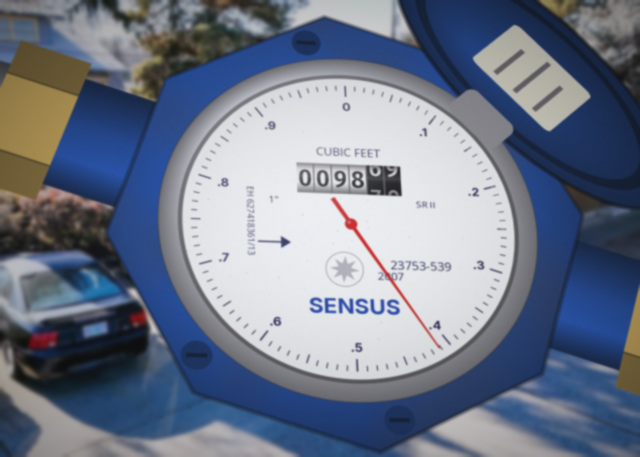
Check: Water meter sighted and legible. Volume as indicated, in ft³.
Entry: 9869.41 ft³
